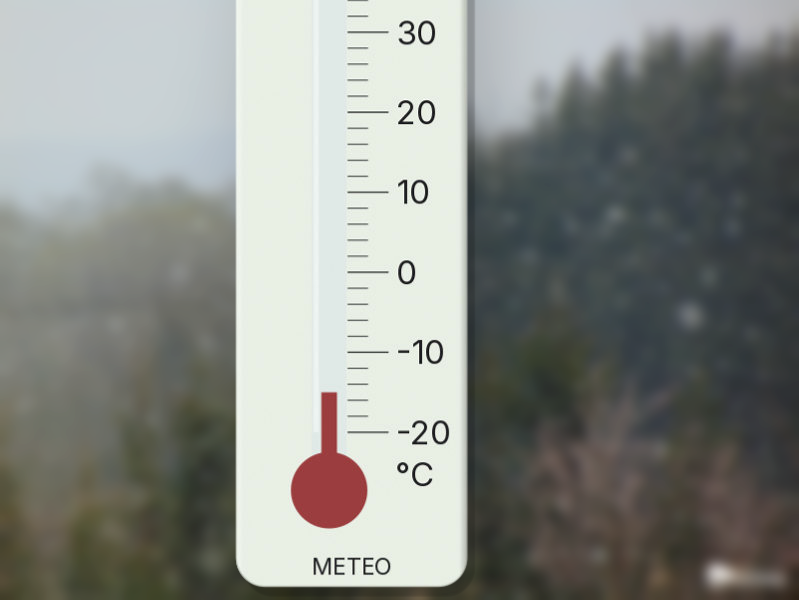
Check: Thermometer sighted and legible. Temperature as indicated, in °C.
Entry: -15 °C
